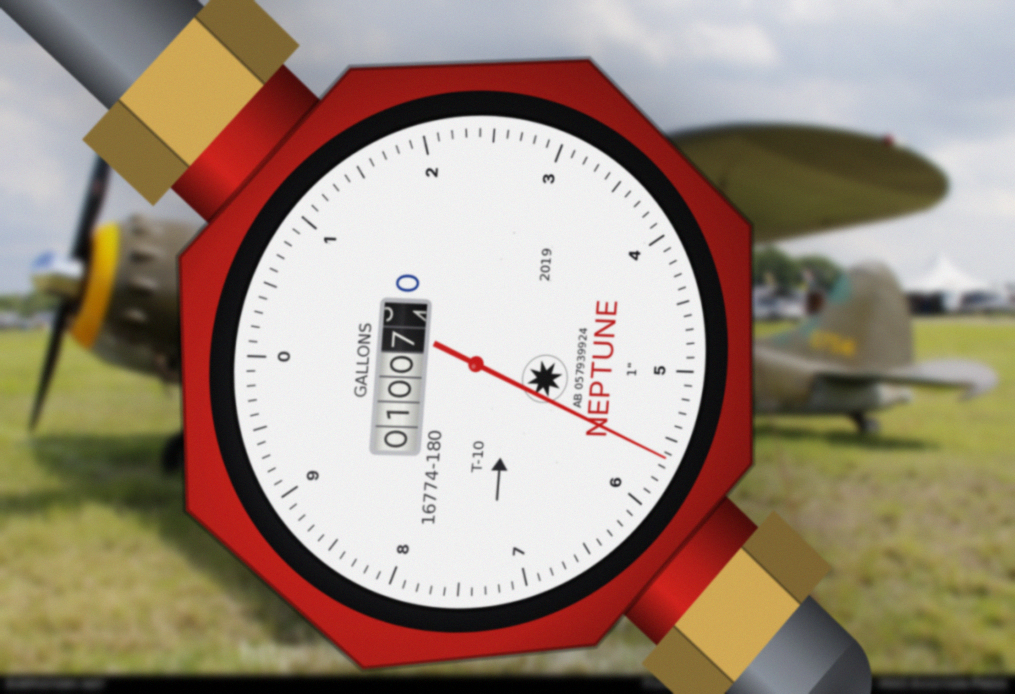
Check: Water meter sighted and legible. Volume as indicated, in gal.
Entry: 100735.6 gal
